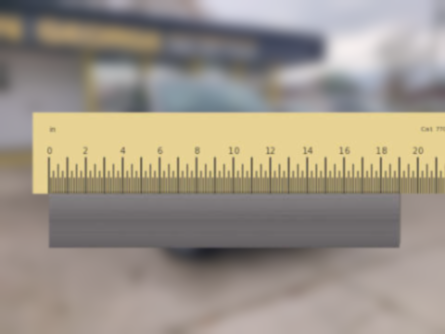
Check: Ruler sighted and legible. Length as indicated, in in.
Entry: 19 in
